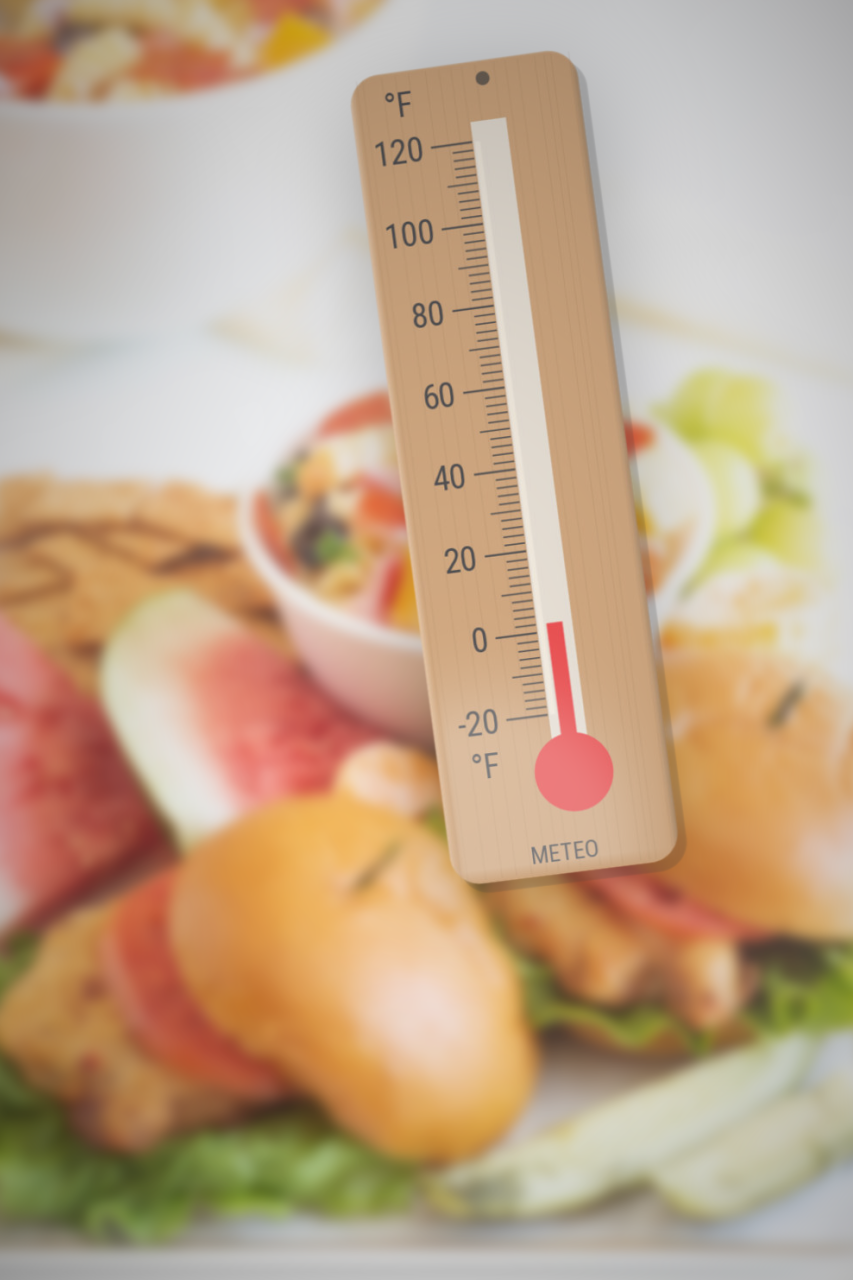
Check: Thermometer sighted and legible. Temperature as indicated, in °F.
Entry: 2 °F
